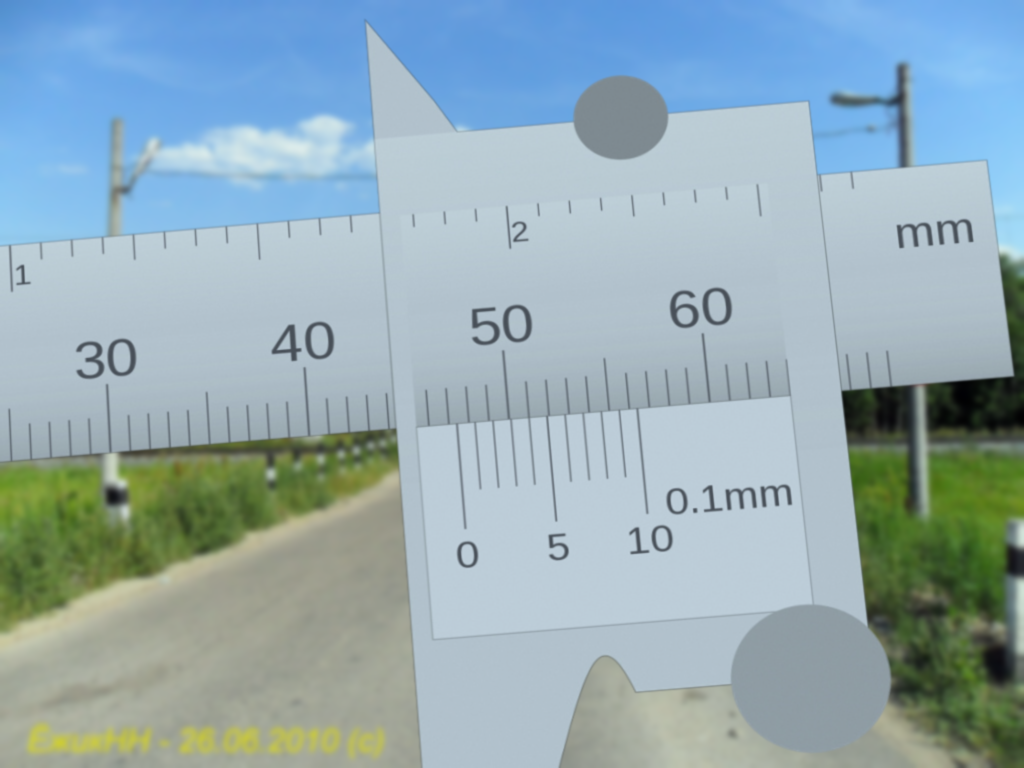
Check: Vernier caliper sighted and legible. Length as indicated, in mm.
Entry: 47.4 mm
